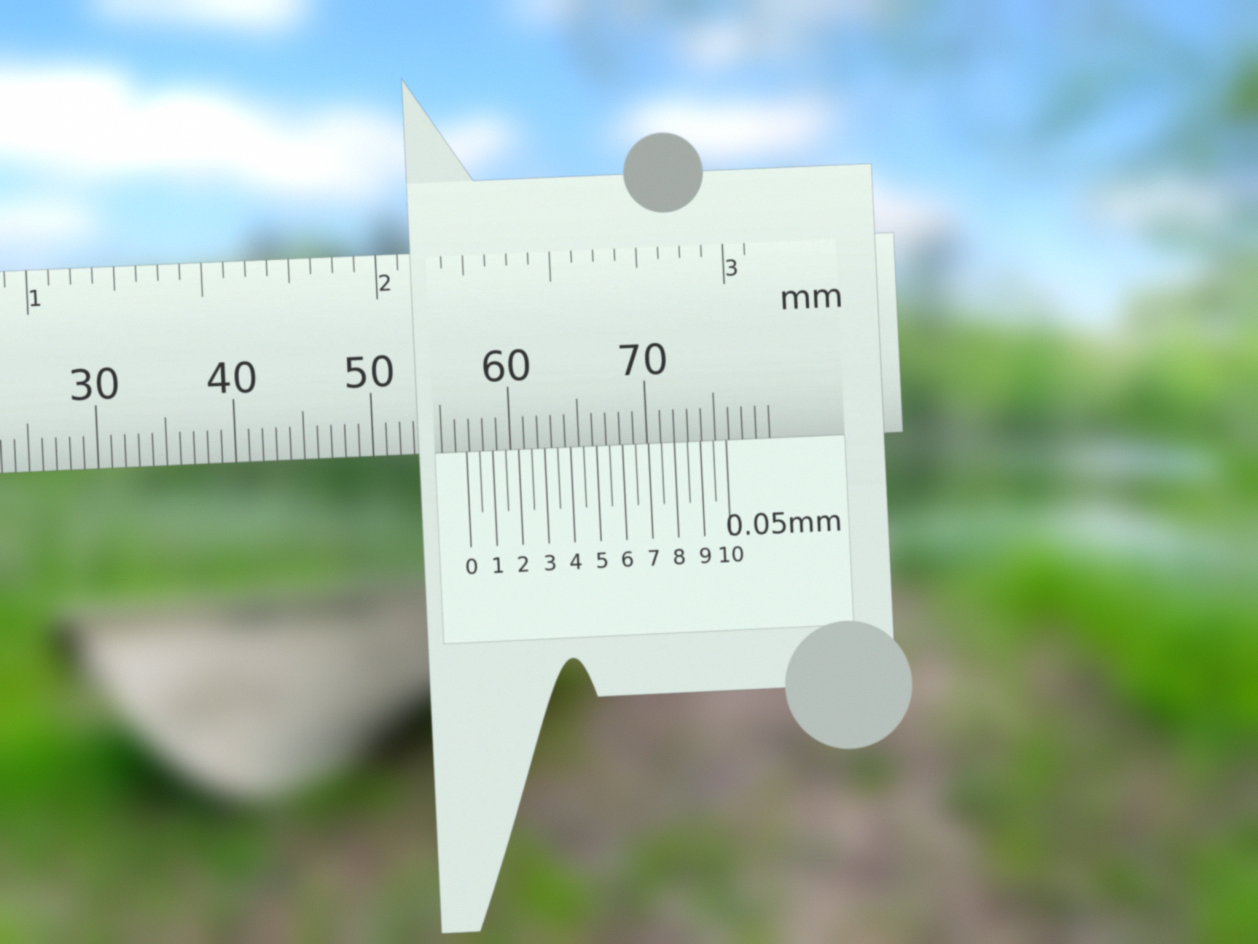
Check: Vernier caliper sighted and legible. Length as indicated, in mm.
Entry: 56.8 mm
